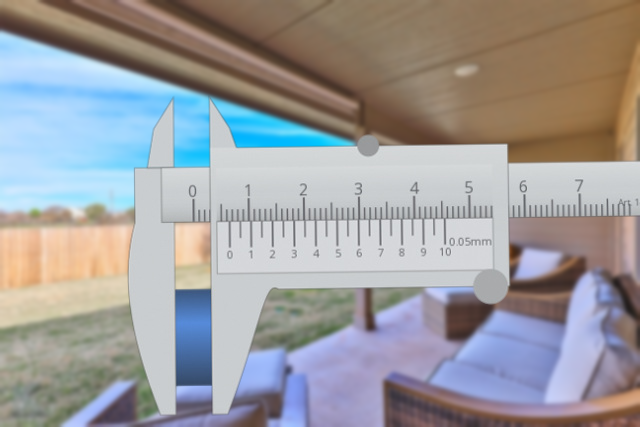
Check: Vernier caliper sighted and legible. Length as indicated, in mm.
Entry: 6.5 mm
